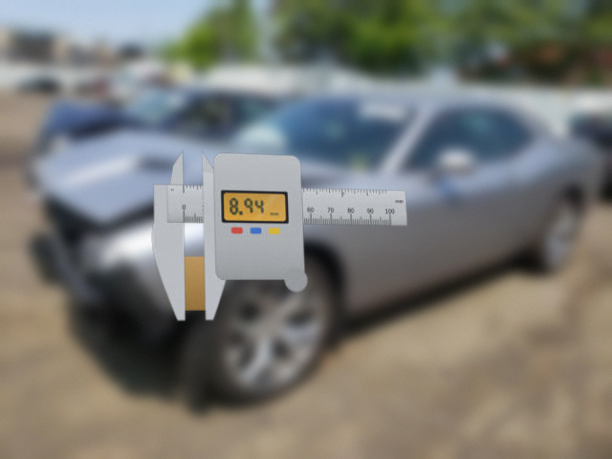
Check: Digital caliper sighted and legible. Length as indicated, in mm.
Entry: 8.94 mm
